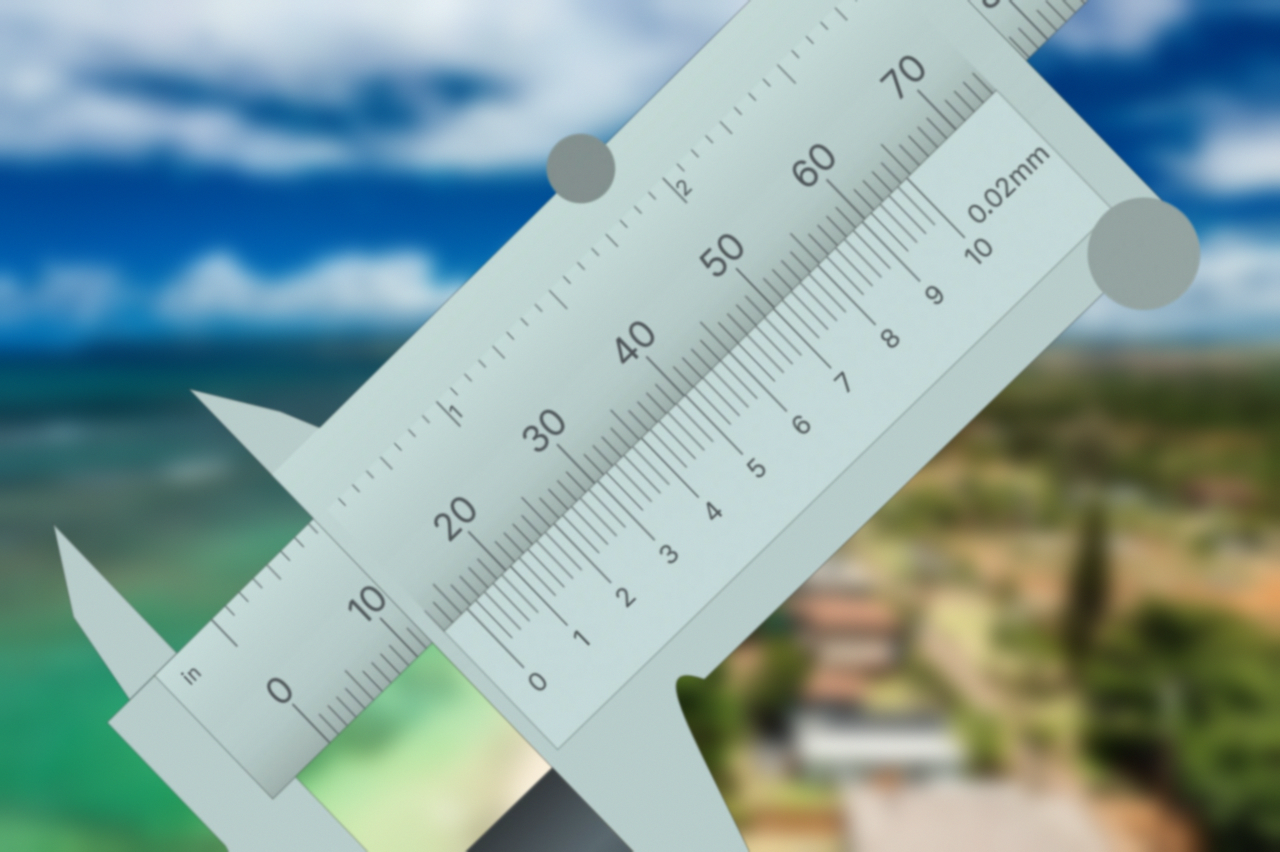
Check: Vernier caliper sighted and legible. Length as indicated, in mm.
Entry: 15.6 mm
